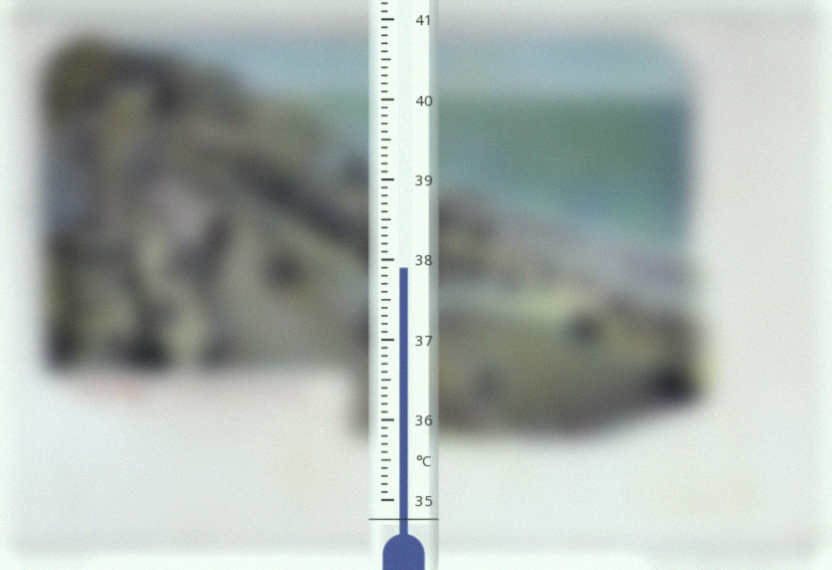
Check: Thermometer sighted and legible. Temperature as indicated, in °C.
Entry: 37.9 °C
